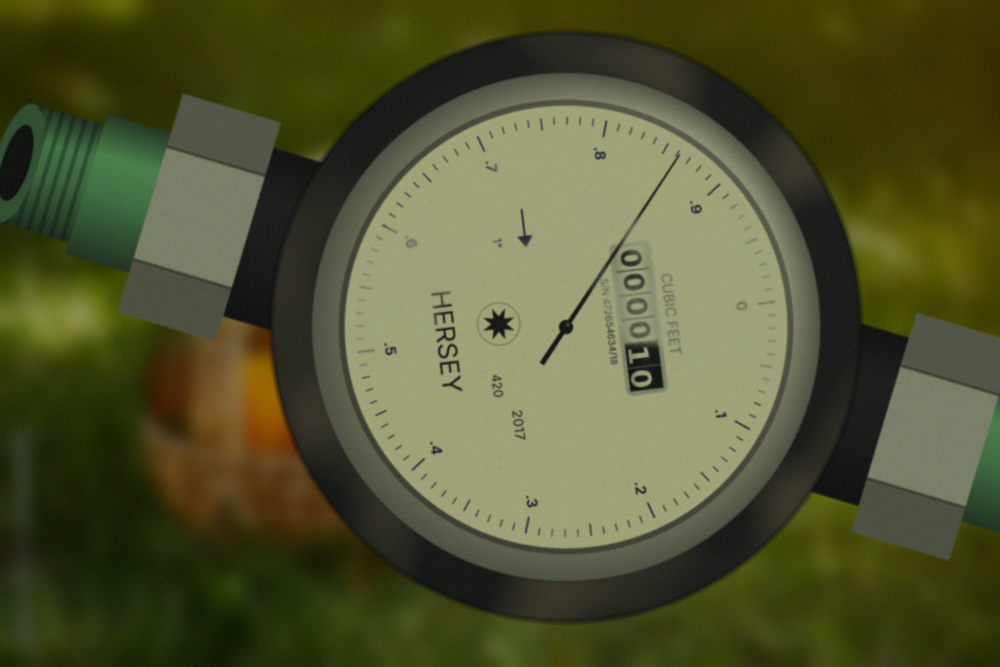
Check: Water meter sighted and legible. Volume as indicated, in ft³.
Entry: 9.86 ft³
